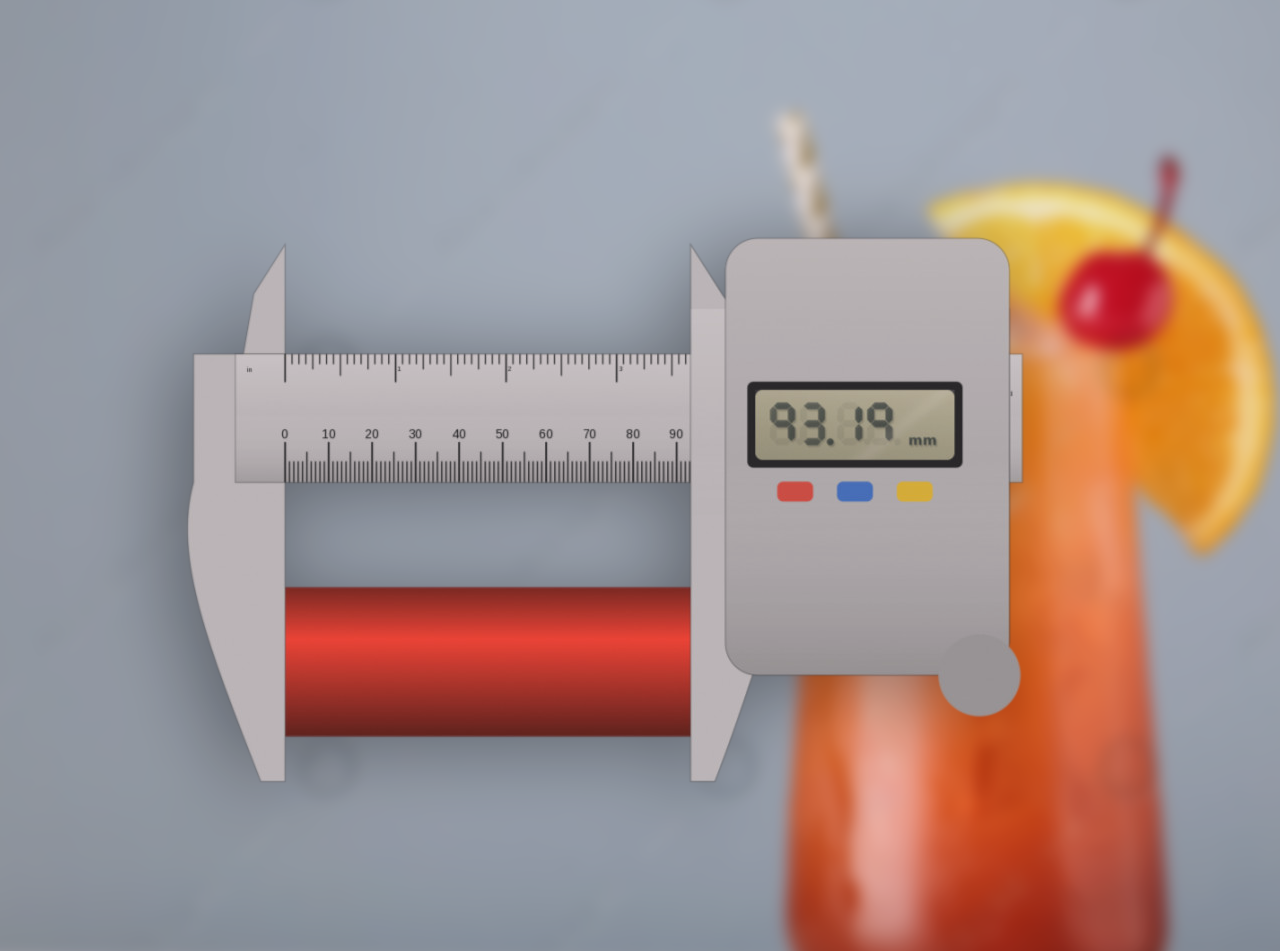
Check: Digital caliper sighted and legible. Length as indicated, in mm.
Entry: 93.19 mm
